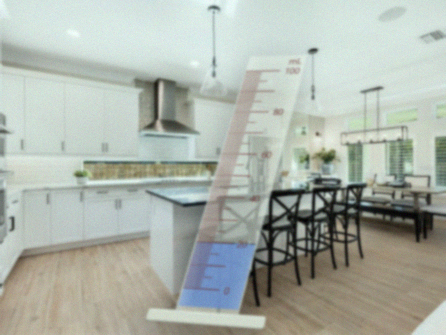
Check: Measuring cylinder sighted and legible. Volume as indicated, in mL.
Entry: 20 mL
